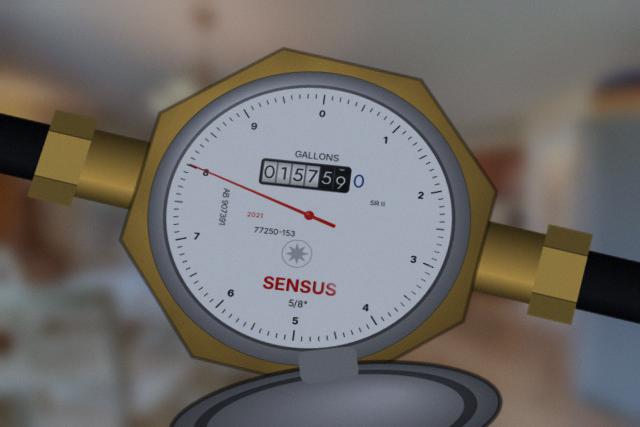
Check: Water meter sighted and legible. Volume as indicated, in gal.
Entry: 157588.0 gal
